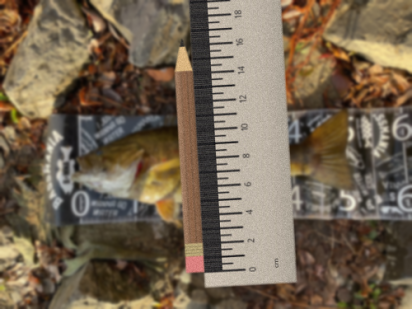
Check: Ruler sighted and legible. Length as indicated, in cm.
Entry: 16.5 cm
